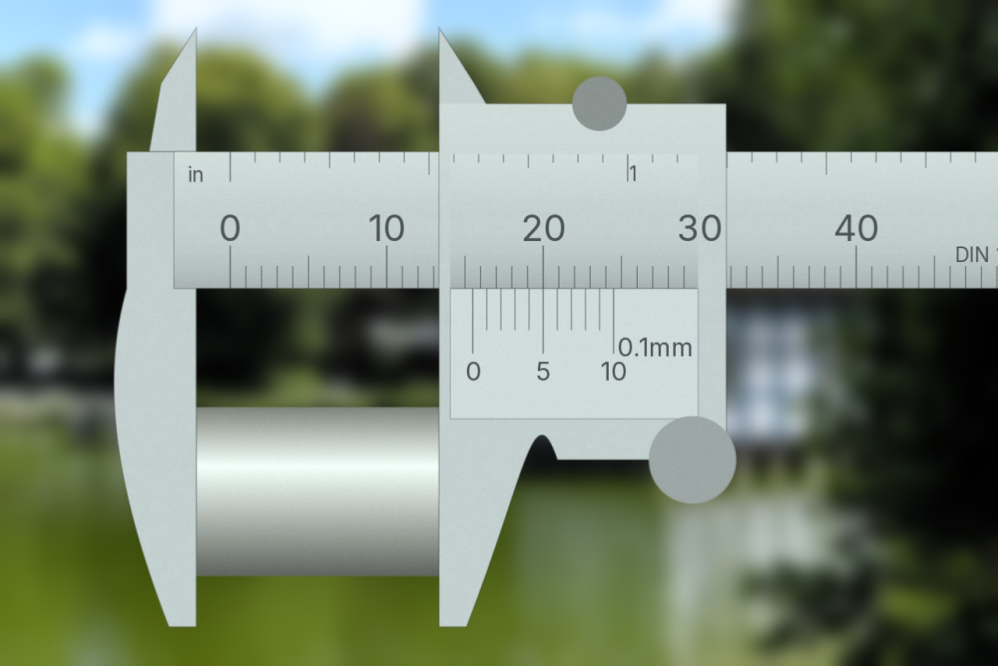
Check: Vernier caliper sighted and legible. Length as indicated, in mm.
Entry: 15.5 mm
